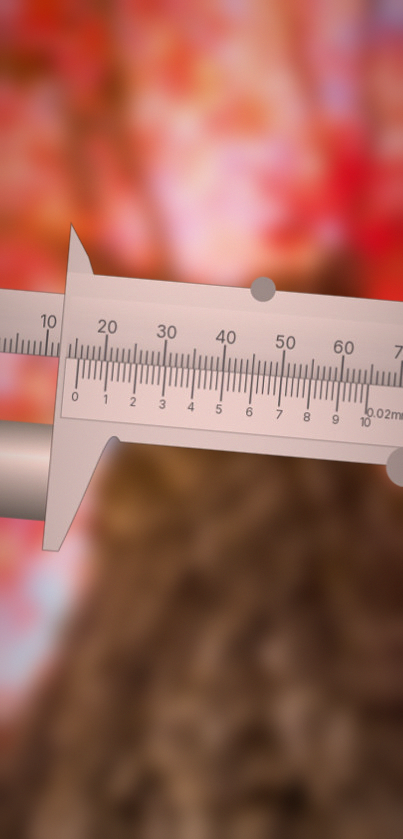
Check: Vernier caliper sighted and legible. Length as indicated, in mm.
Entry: 15.6 mm
